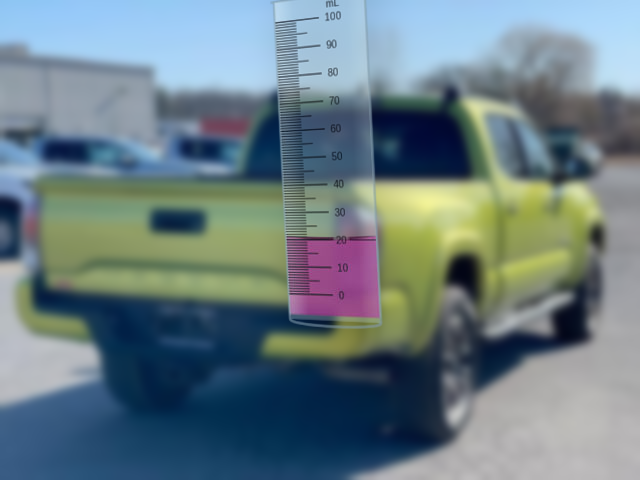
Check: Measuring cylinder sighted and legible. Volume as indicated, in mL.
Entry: 20 mL
